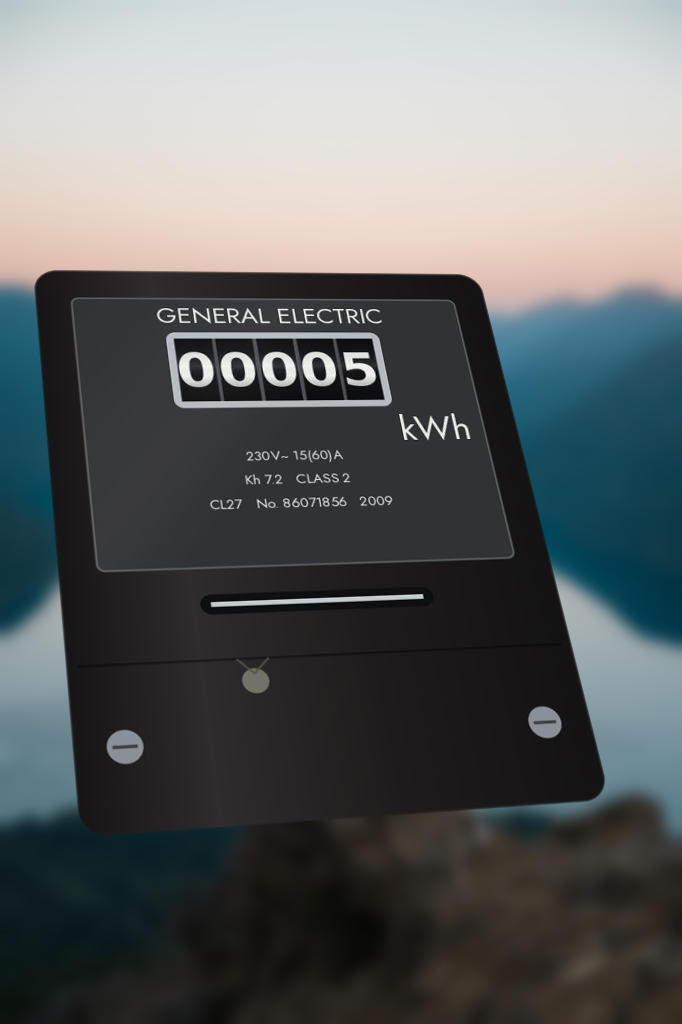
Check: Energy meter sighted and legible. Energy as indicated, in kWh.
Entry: 5 kWh
